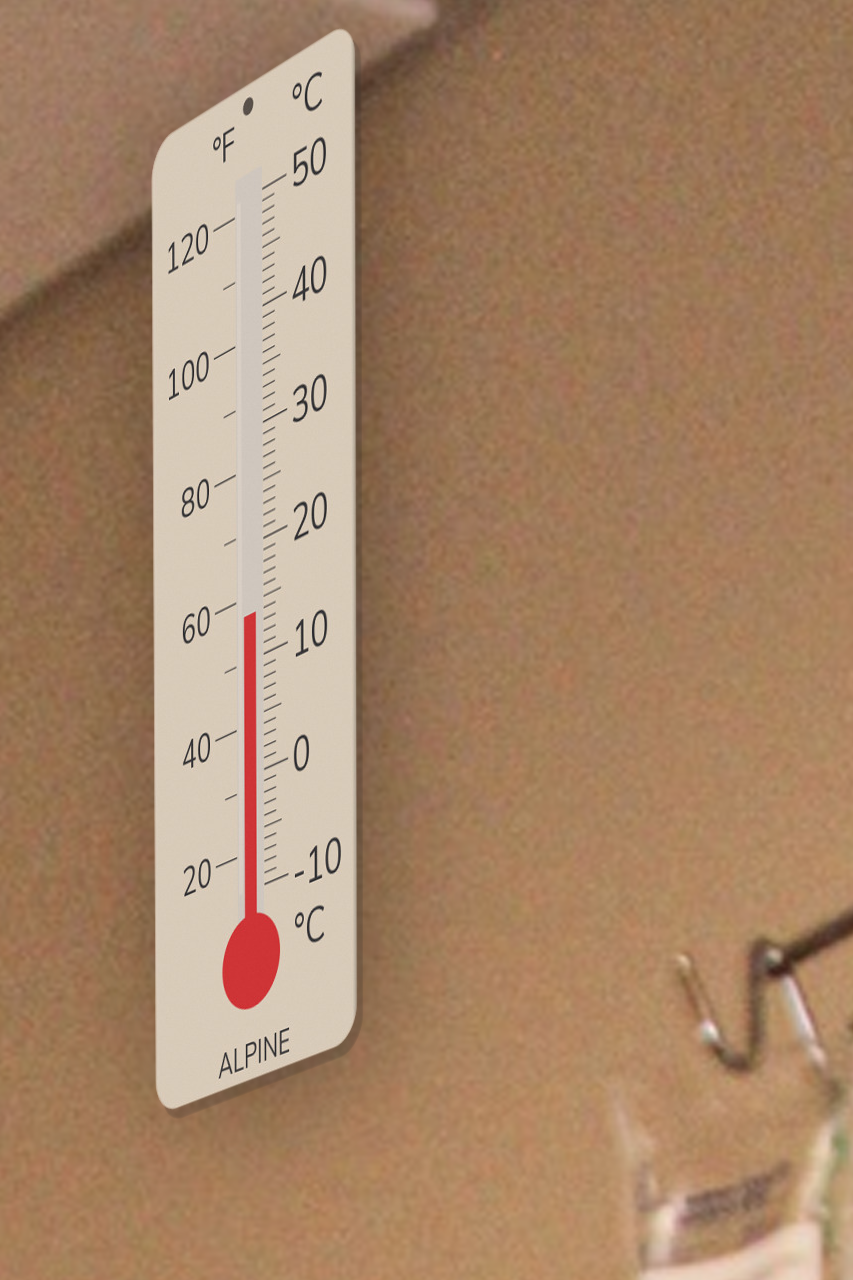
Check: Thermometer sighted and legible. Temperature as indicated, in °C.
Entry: 14 °C
